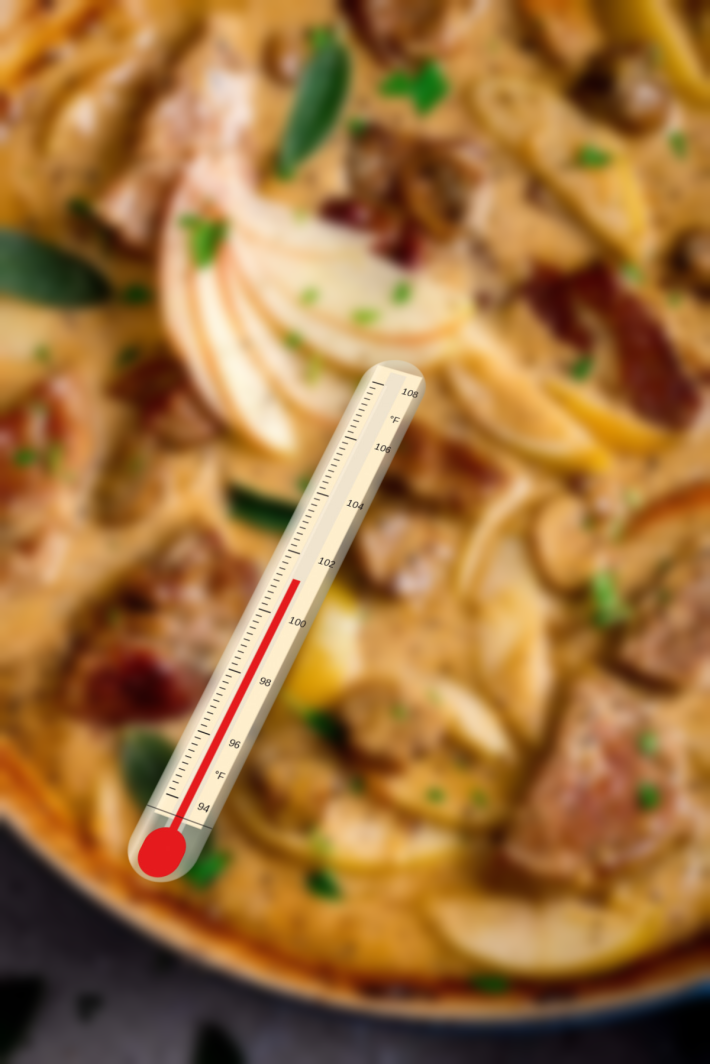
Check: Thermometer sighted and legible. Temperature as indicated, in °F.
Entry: 101.2 °F
